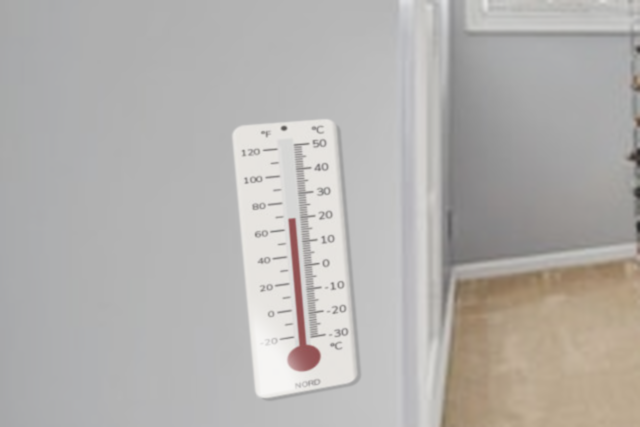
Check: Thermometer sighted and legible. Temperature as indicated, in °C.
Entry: 20 °C
